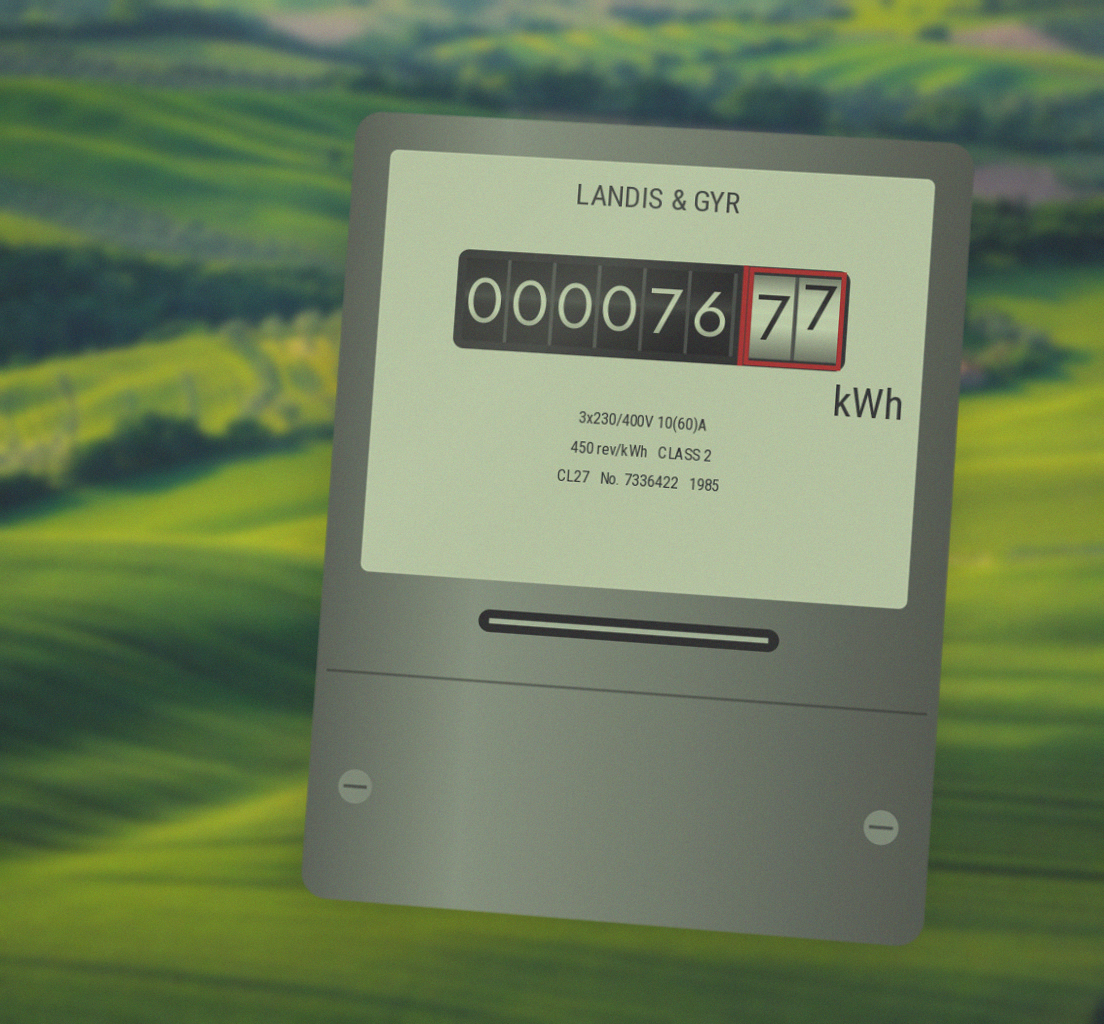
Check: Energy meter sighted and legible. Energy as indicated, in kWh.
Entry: 76.77 kWh
